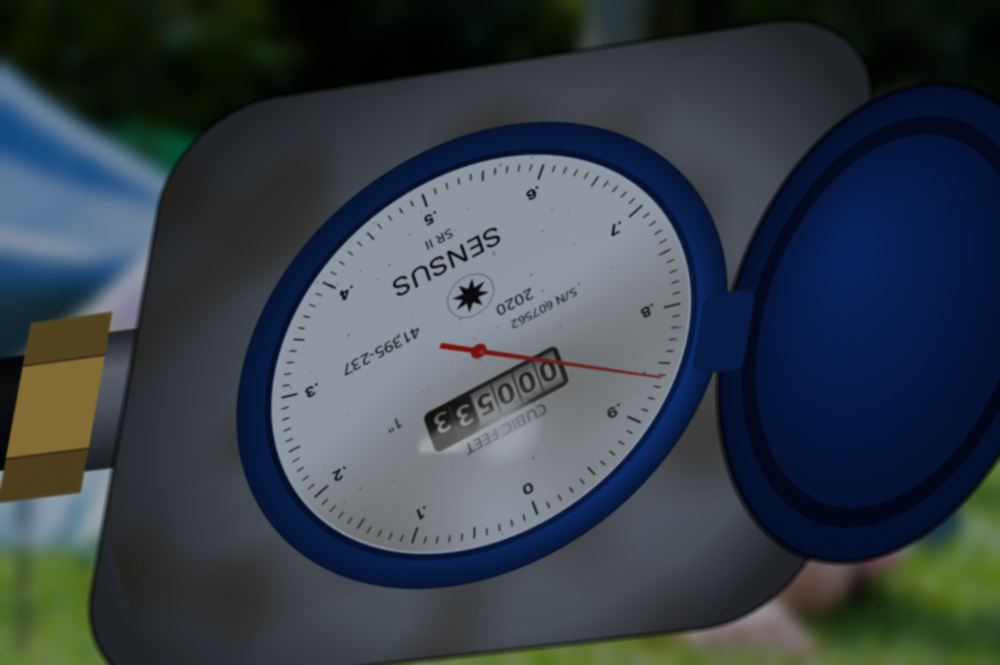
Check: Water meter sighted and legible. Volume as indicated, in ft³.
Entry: 532.86 ft³
